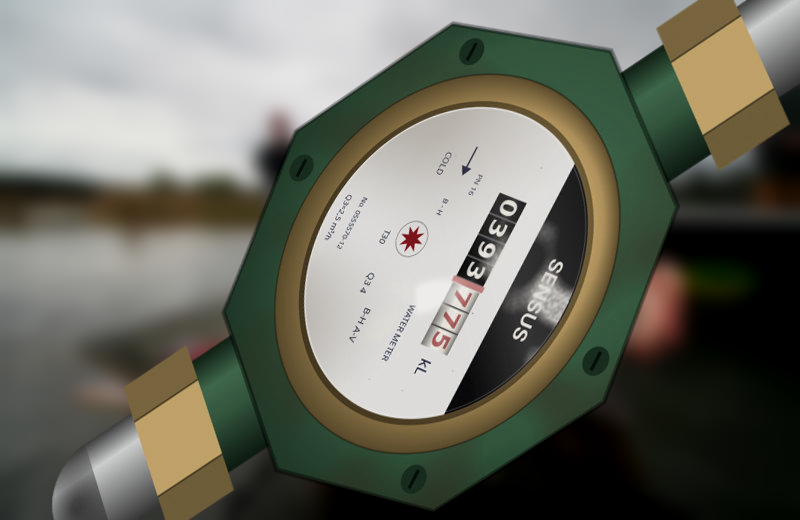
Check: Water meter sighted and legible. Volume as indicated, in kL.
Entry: 393.775 kL
